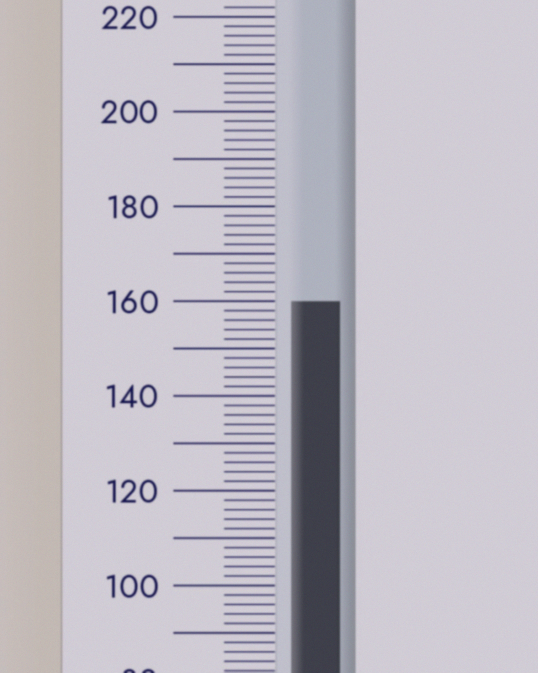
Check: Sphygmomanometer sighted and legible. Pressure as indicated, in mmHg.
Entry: 160 mmHg
